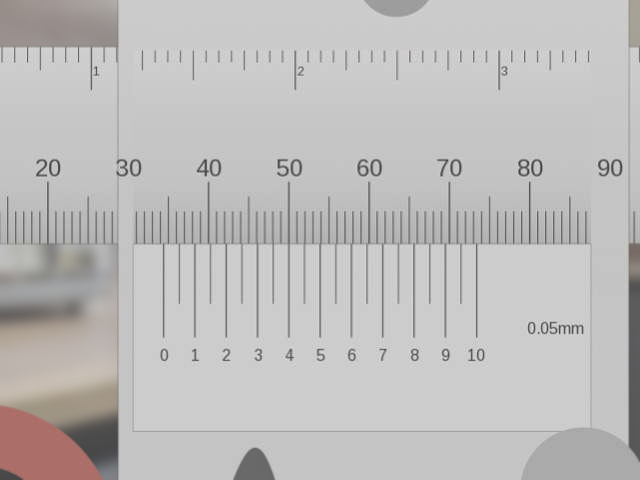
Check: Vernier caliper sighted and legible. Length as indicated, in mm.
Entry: 34.4 mm
